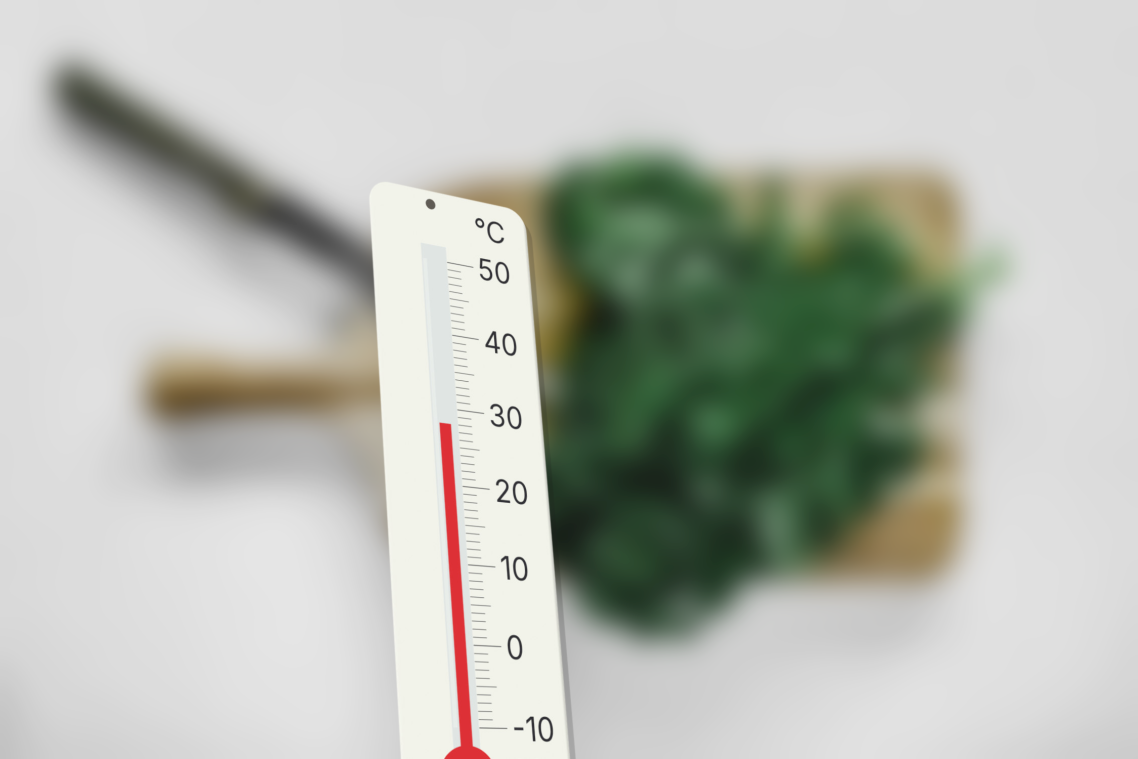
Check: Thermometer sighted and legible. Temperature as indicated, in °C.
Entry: 28 °C
